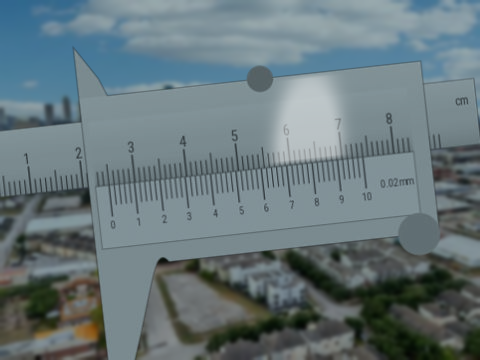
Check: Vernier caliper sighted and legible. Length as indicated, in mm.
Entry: 25.0 mm
